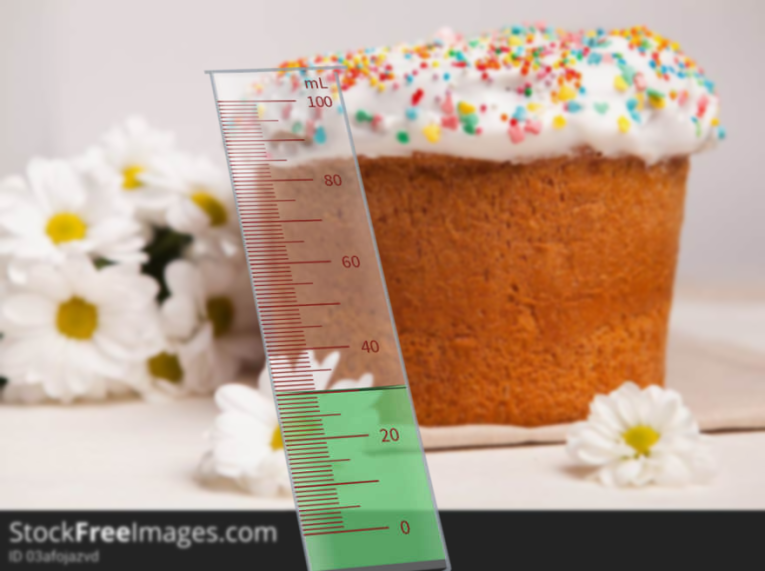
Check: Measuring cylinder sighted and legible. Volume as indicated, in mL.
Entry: 30 mL
